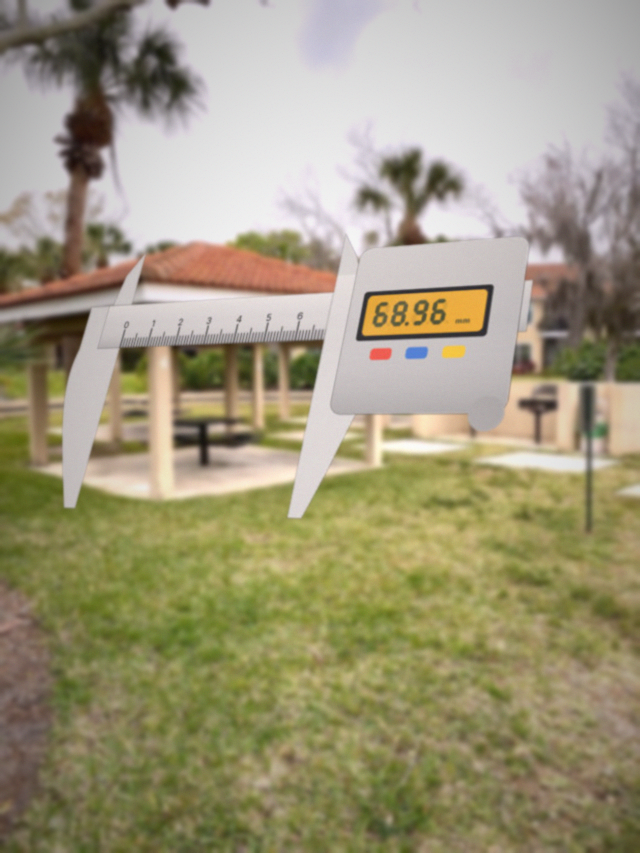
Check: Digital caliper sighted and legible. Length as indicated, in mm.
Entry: 68.96 mm
